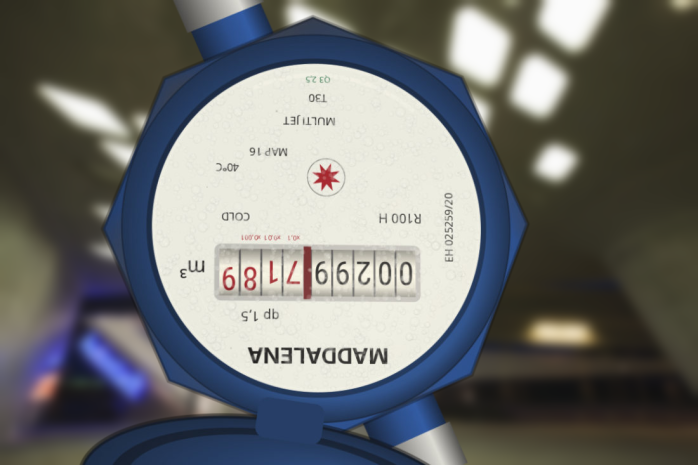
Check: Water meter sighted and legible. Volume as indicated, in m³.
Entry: 299.7189 m³
